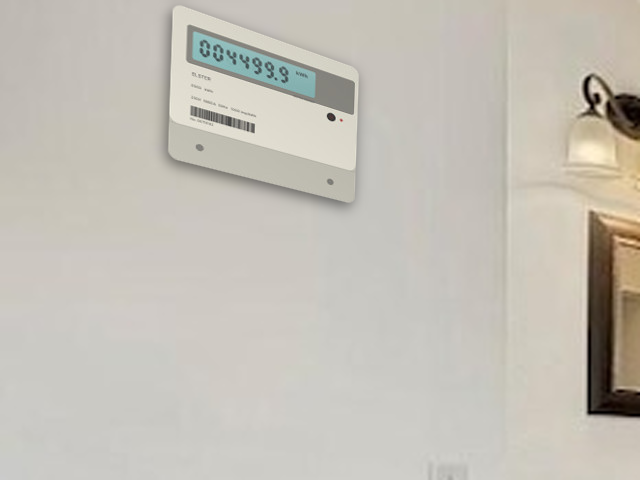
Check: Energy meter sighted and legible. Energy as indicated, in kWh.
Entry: 4499.9 kWh
